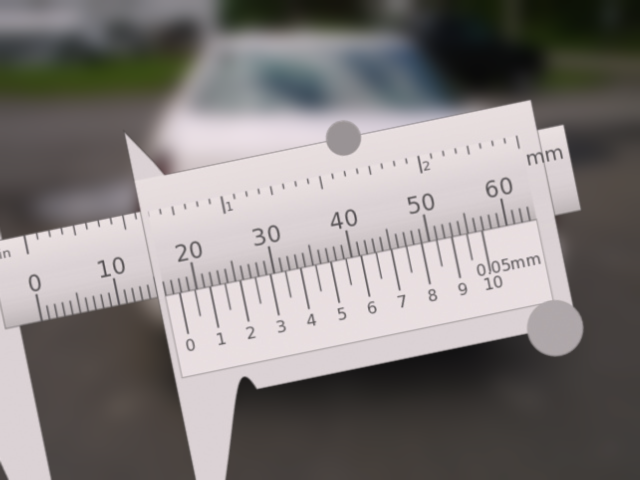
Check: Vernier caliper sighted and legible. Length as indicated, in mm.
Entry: 17.8 mm
